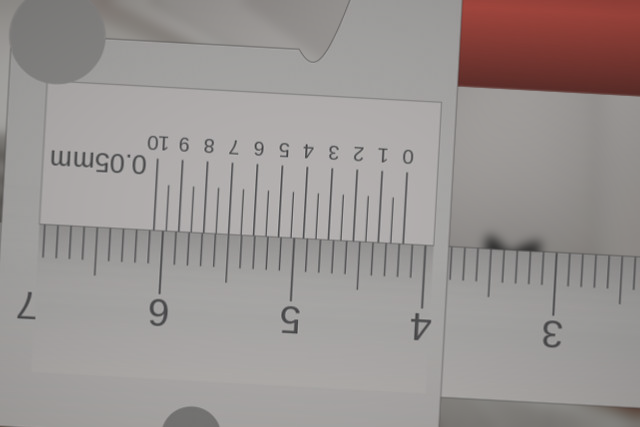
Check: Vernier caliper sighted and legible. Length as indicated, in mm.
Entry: 41.7 mm
